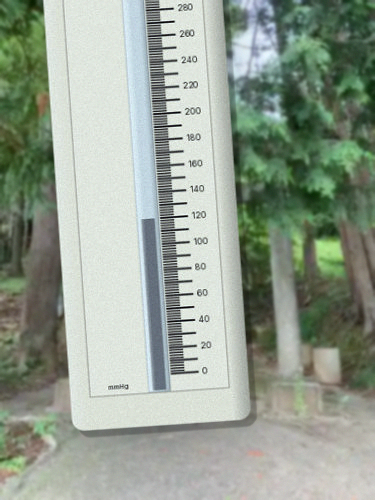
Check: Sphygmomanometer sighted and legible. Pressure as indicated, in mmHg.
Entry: 120 mmHg
